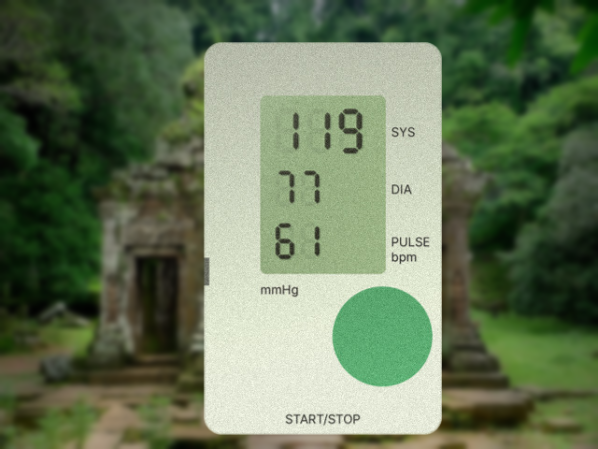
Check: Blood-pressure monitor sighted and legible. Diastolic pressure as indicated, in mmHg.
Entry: 77 mmHg
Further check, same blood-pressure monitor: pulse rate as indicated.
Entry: 61 bpm
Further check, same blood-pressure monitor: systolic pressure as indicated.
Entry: 119 mmHg
